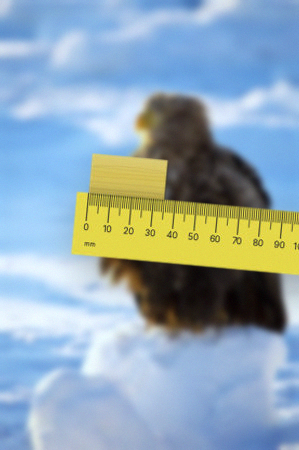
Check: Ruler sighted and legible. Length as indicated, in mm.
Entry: 35 mm
